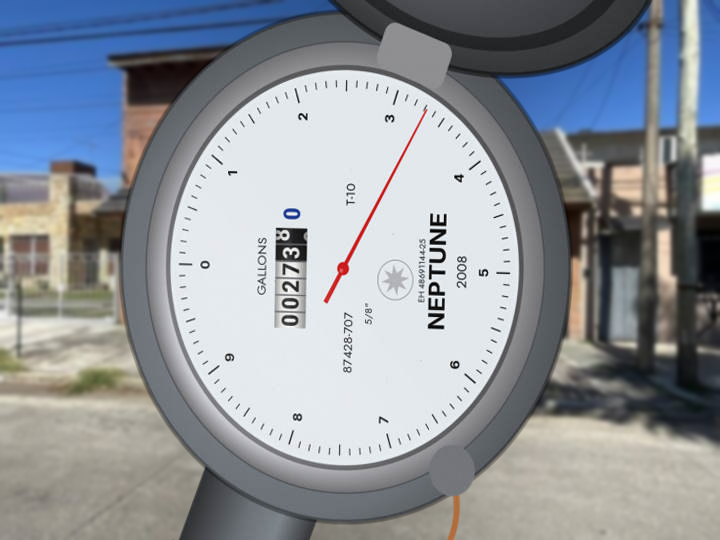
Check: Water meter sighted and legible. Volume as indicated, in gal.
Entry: 27383.3 gal
